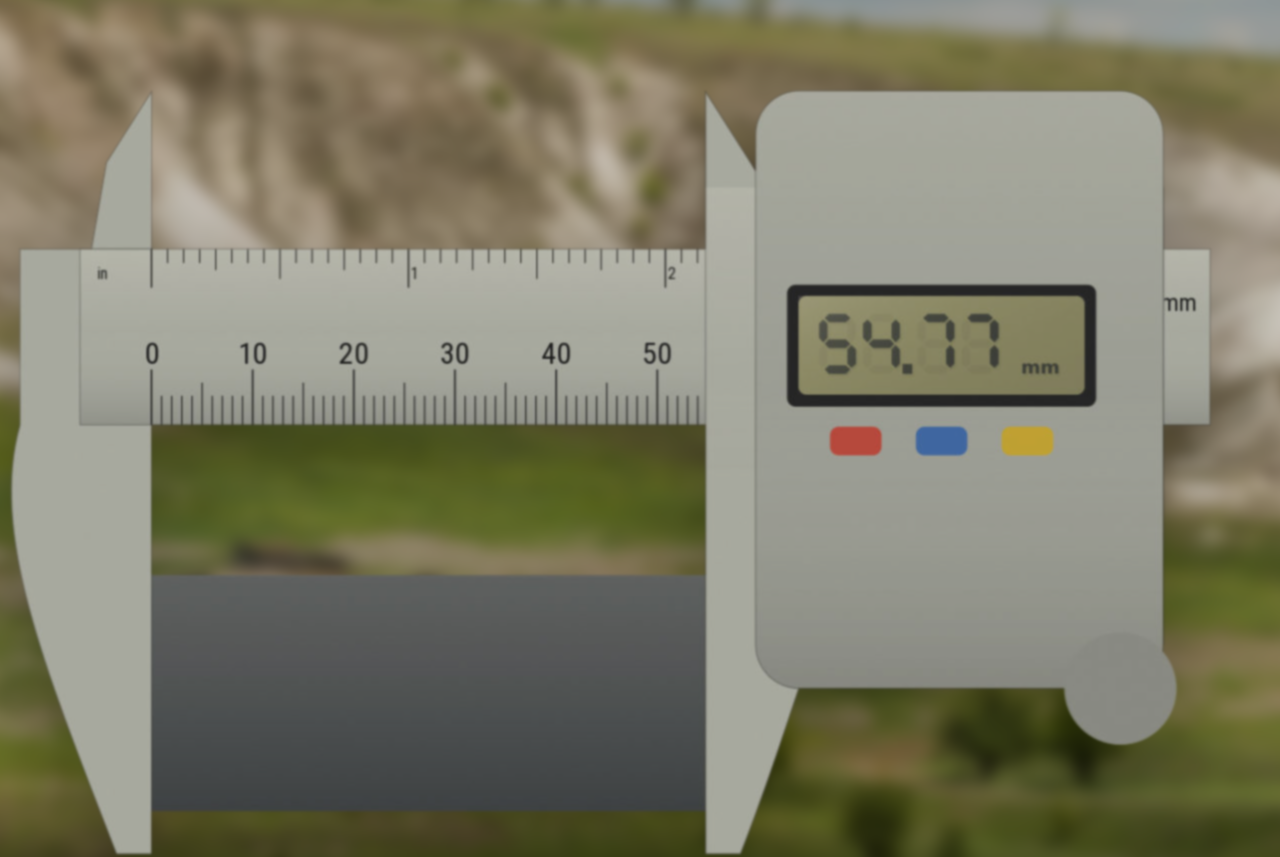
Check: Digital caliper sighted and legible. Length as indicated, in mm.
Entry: 54.77 mm
